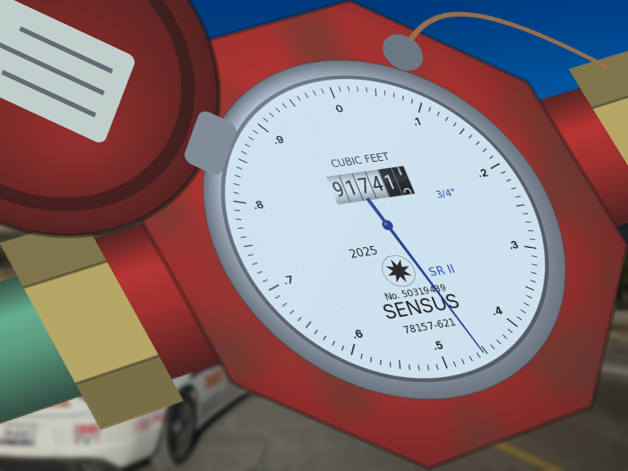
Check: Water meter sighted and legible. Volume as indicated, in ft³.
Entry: 917411.45 ft³
